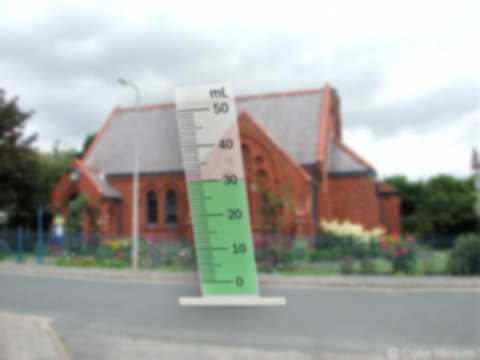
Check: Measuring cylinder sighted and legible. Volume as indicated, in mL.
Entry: 30 mL
